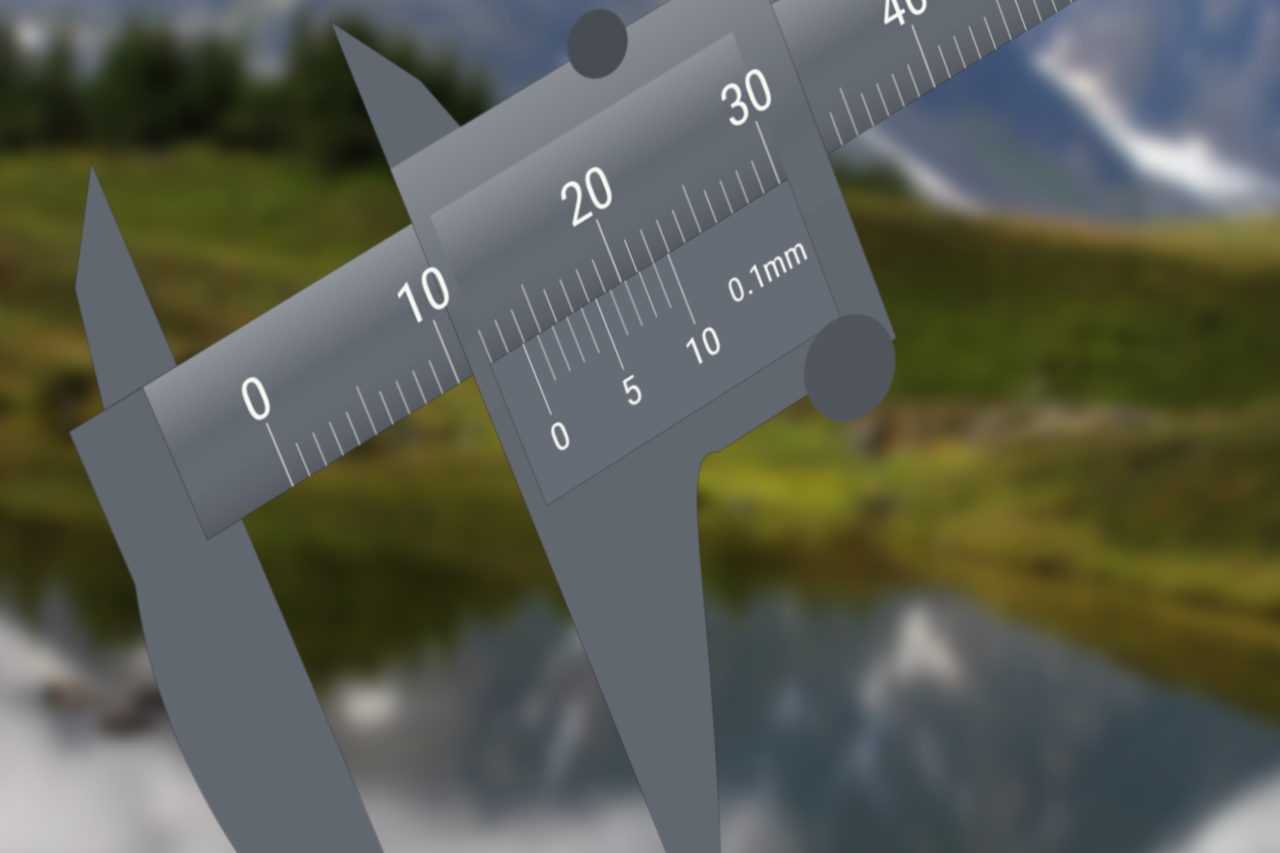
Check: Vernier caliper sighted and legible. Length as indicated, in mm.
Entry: 13.9 mm
